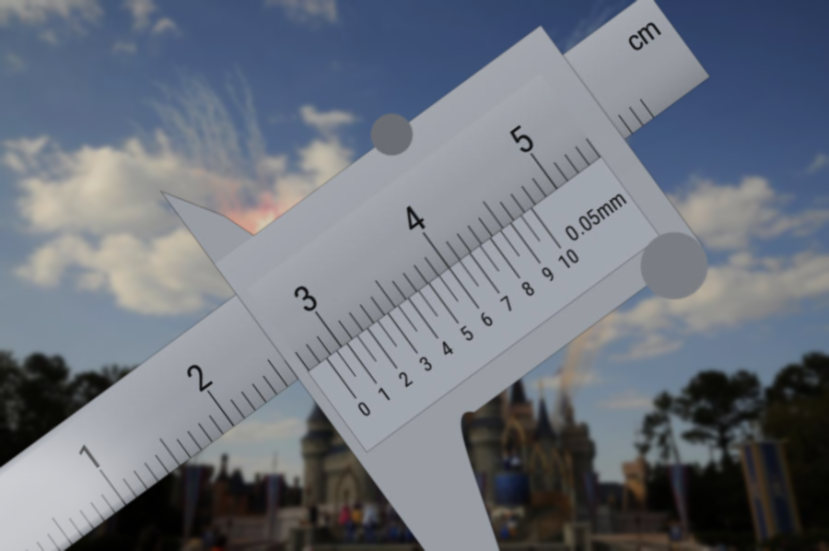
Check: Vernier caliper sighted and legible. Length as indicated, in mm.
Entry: 28.6 mm
